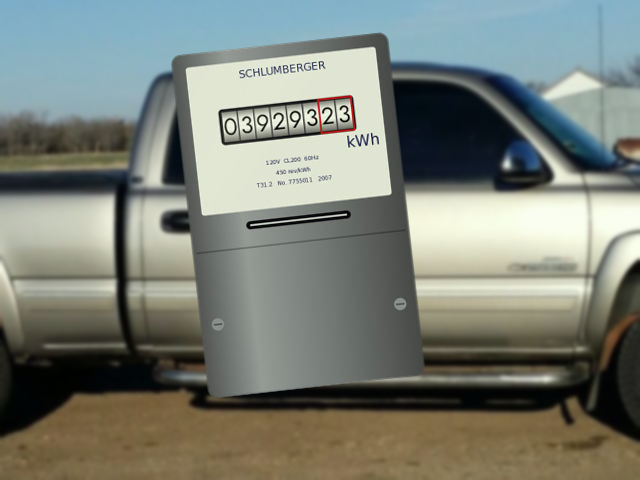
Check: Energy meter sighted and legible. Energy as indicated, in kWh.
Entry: 39293.23 kWh
